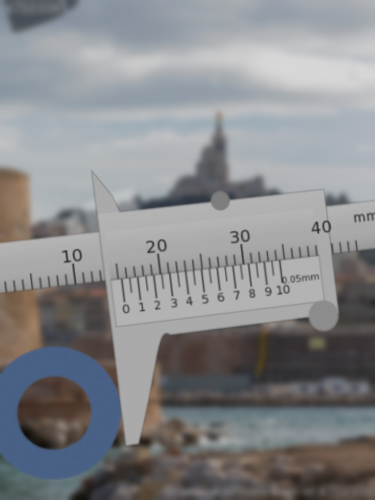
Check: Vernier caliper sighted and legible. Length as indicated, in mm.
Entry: 15.4 mm
